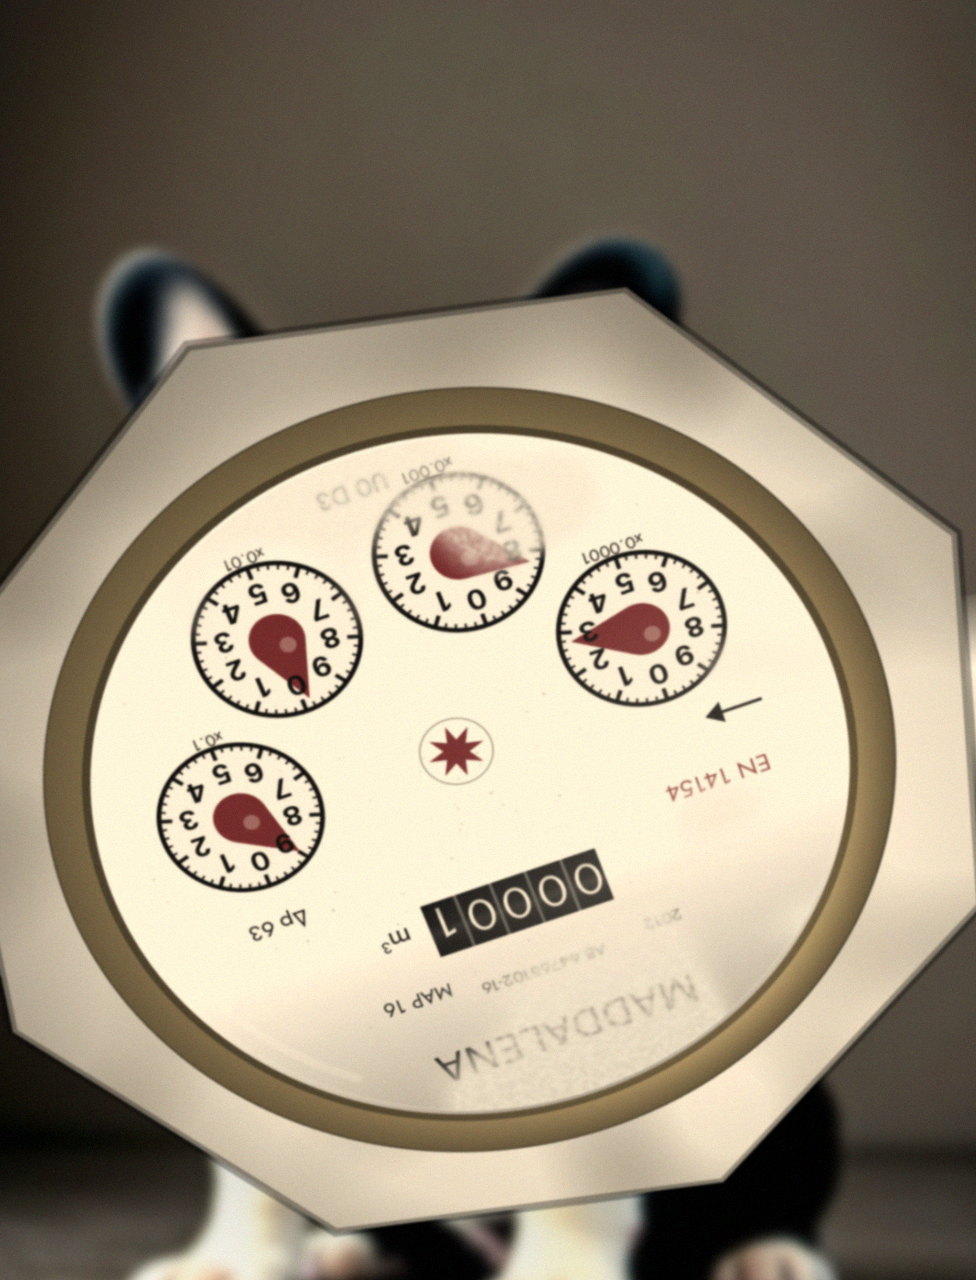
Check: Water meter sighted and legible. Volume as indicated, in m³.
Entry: 0.8982 m³
